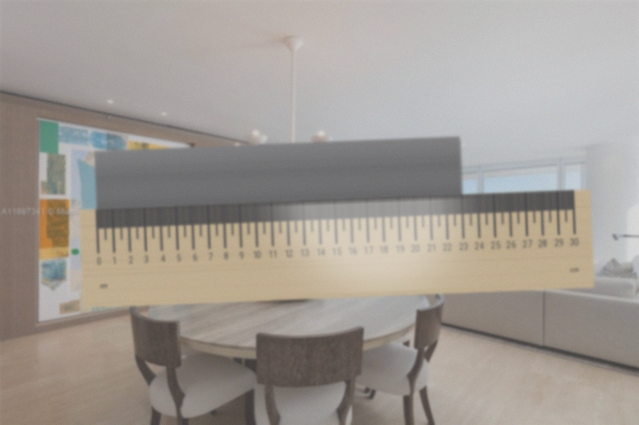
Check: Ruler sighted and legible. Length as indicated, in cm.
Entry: 23 cm
